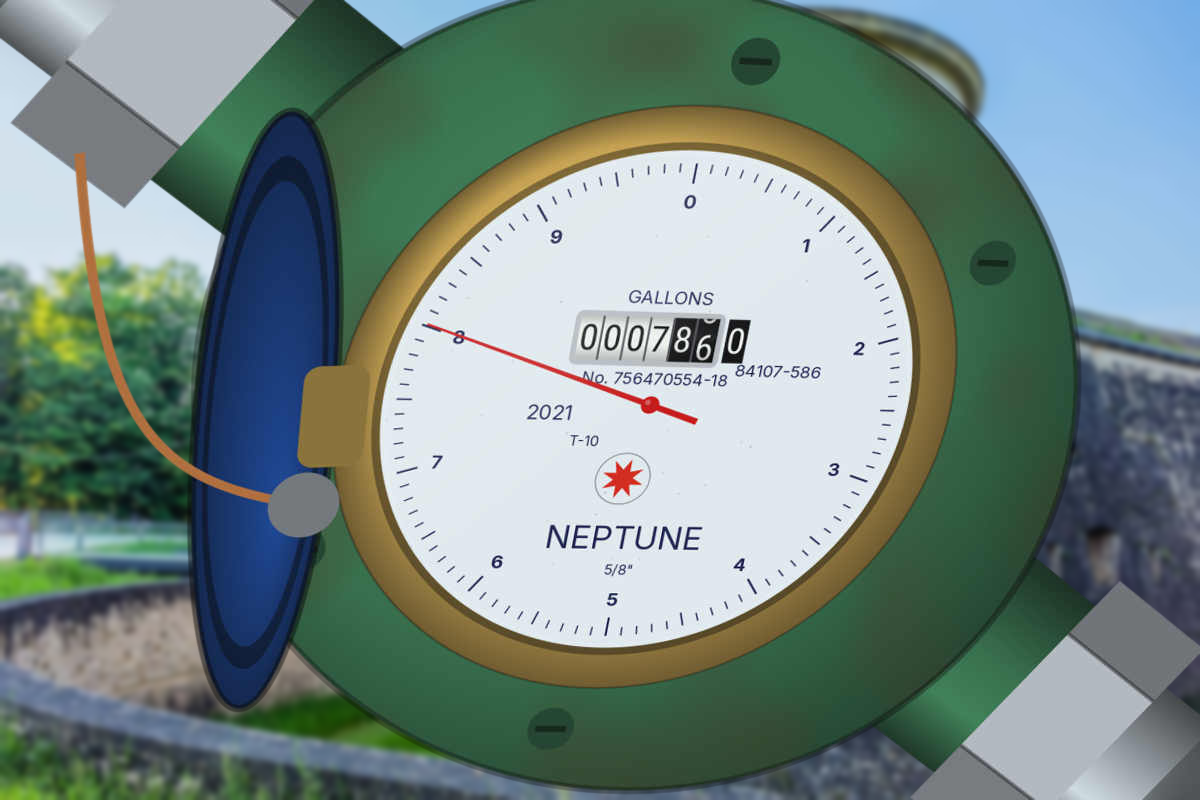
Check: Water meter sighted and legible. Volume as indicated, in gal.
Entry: 7858.0 gal
